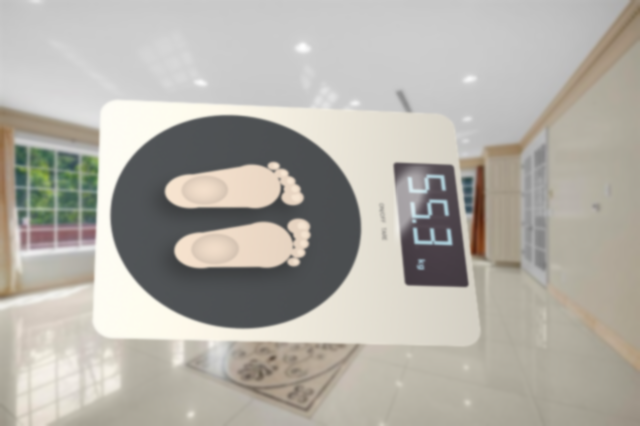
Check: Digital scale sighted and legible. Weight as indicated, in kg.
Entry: 55.3 kg
